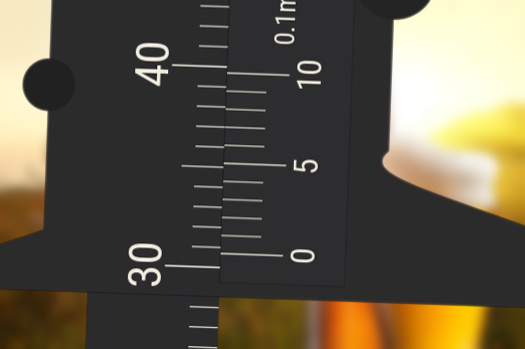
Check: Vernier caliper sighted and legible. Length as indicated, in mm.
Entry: 30.7 mm
